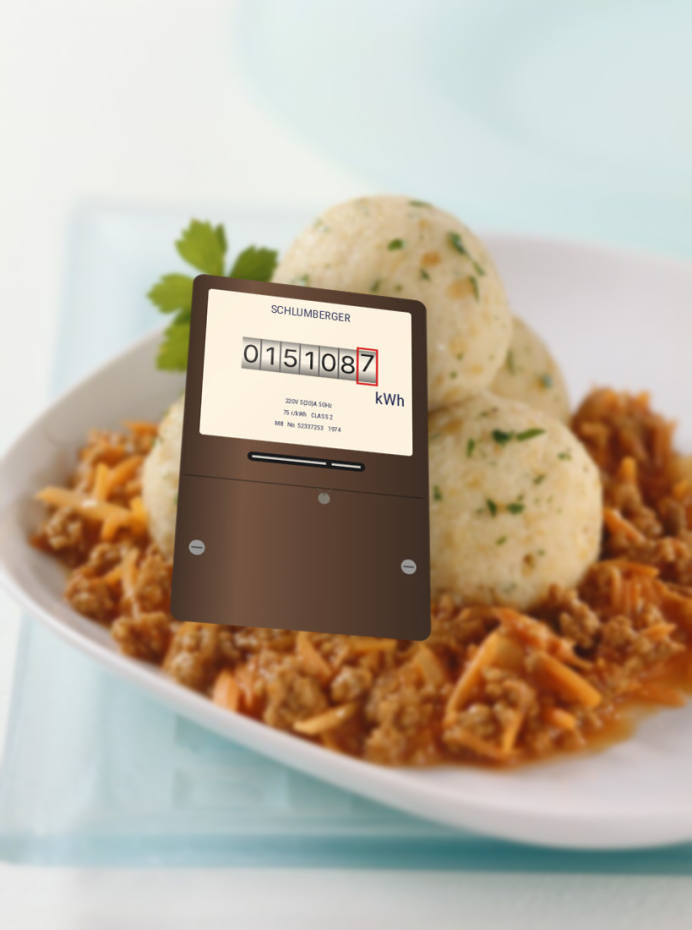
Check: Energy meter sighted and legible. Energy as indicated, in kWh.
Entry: 15108.7 kWh
